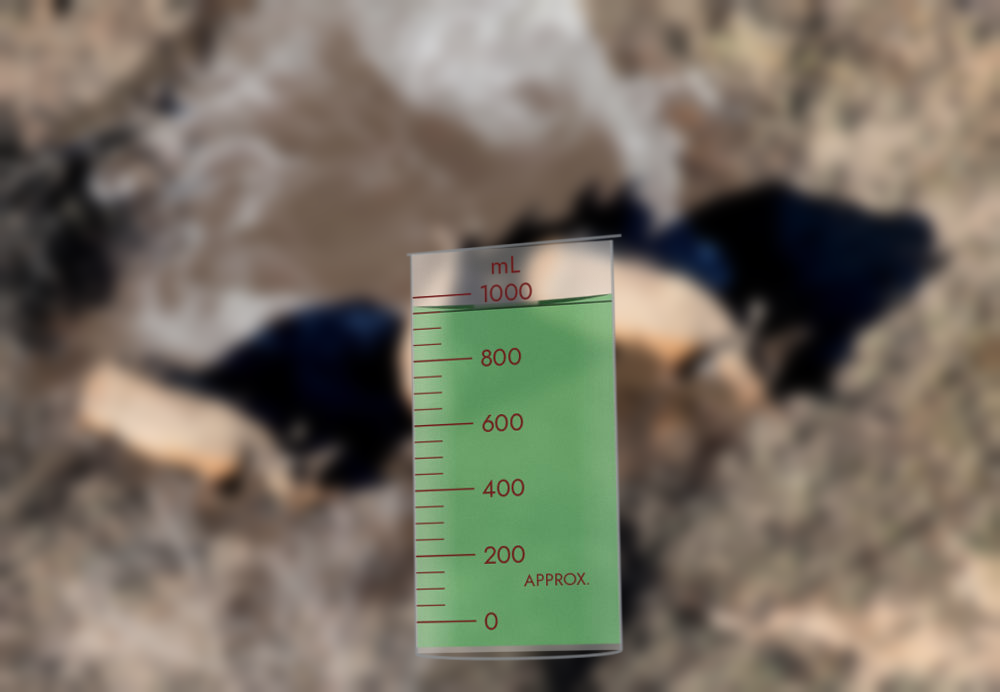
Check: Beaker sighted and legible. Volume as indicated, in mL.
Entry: 950 mL
